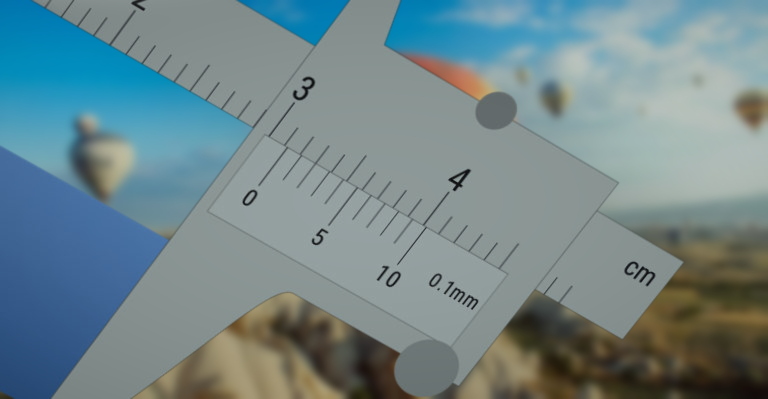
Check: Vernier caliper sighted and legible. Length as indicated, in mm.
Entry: 31.2 mm
